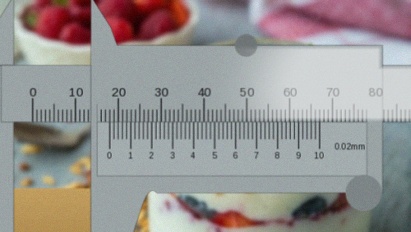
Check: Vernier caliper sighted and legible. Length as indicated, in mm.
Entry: 18.0 mm
